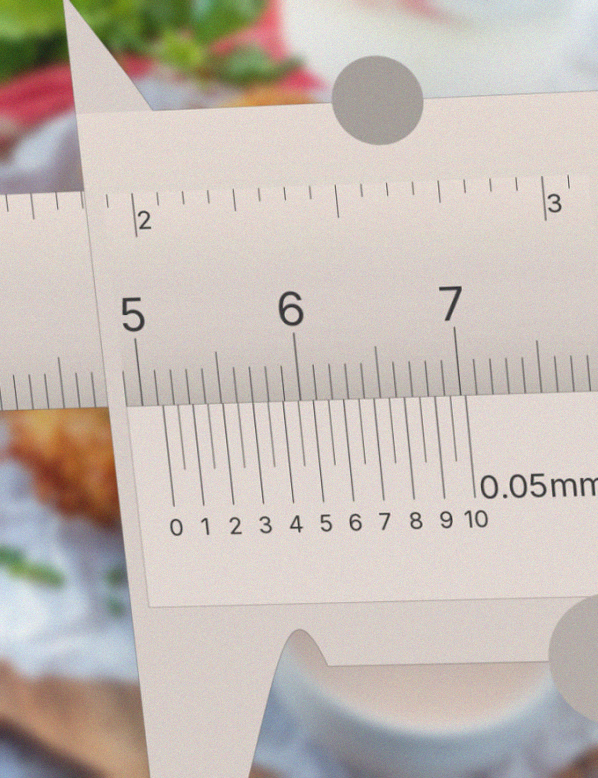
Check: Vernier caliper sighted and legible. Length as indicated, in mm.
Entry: 51.3 mm
